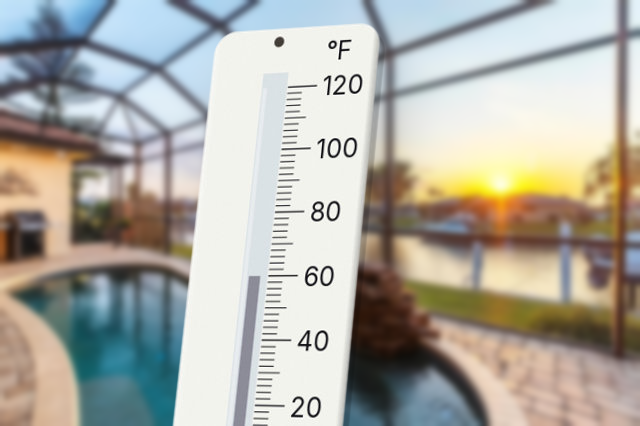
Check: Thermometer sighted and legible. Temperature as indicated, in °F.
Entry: 60 °F
